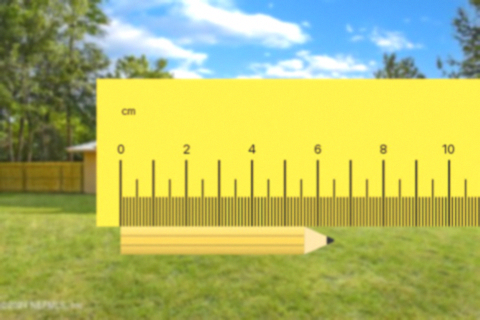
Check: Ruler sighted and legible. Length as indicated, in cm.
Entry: 6.5 cm
